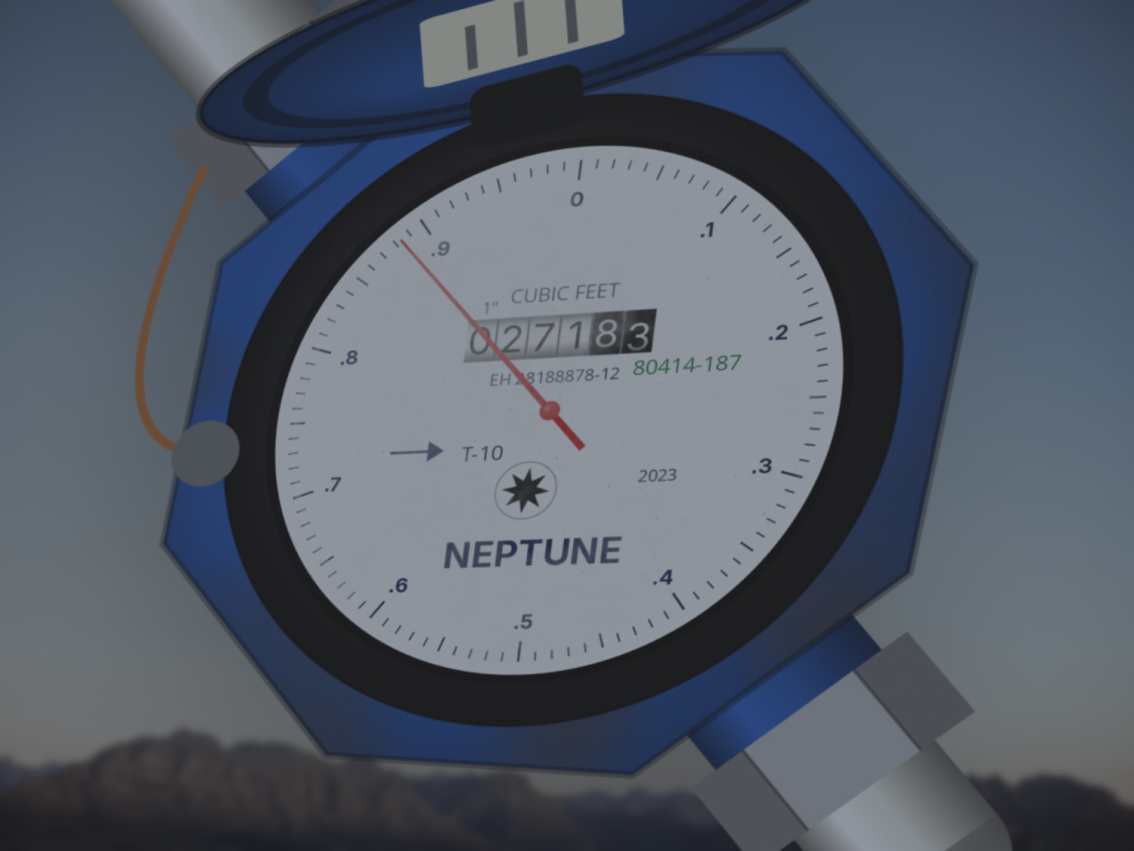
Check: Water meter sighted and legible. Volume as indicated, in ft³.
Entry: 27182.88 ft³
